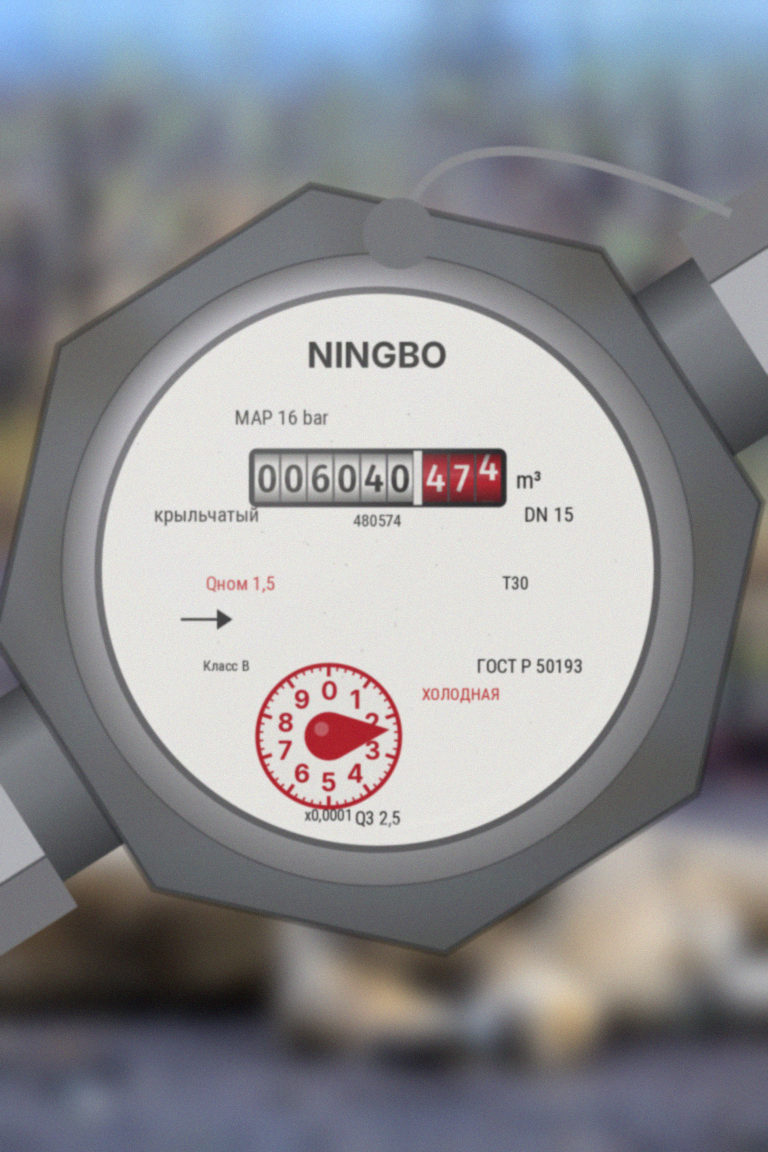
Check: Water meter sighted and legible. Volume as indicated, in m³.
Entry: 6040.4742 m³
